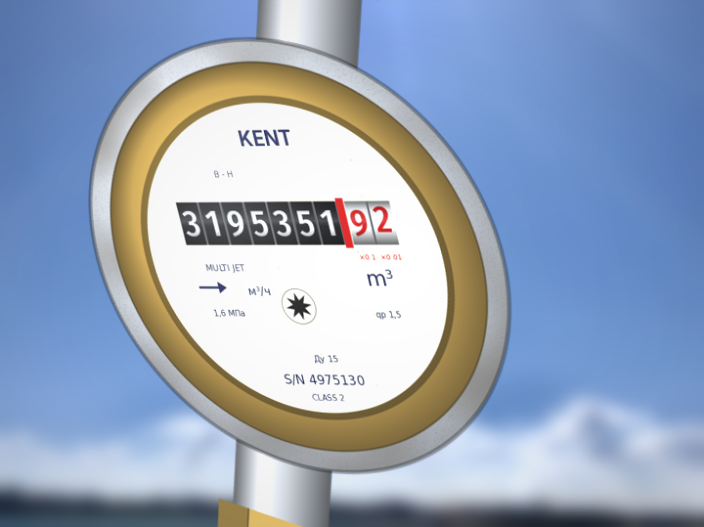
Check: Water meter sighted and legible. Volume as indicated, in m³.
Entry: 3195351.92 m³
